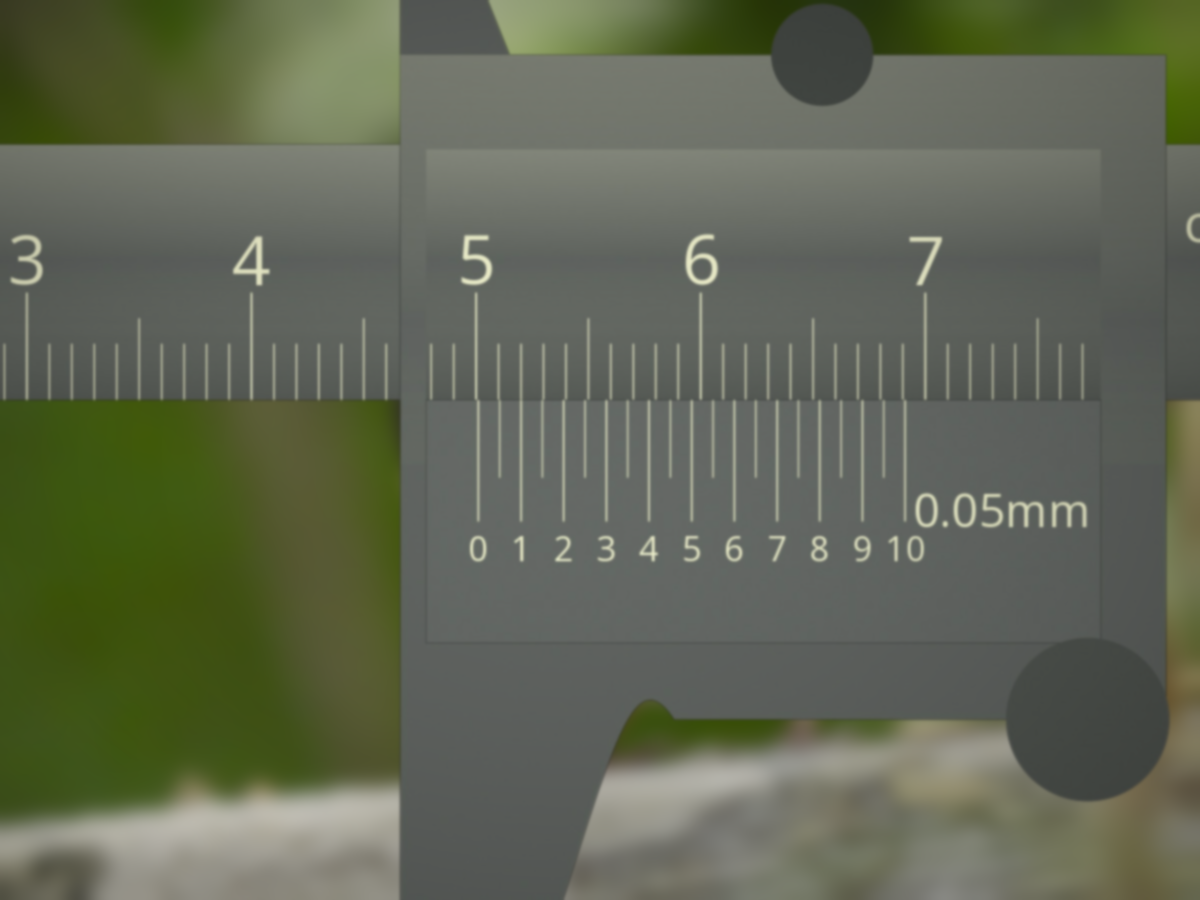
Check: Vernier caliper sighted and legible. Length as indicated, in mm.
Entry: 50.1 mm
